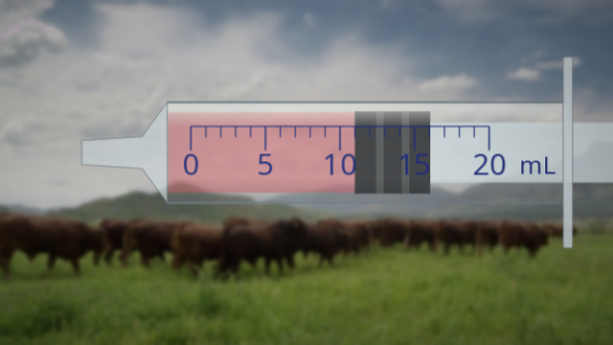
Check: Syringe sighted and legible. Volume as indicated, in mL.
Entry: 11 mL
